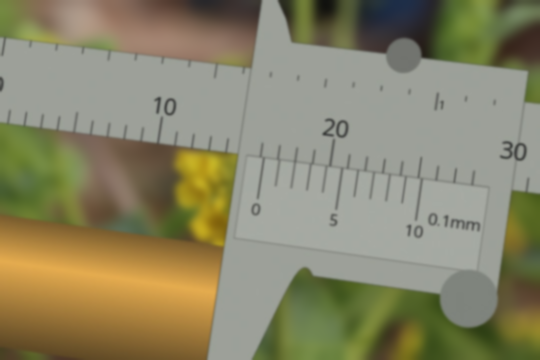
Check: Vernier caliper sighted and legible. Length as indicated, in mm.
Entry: 16.2 mm
